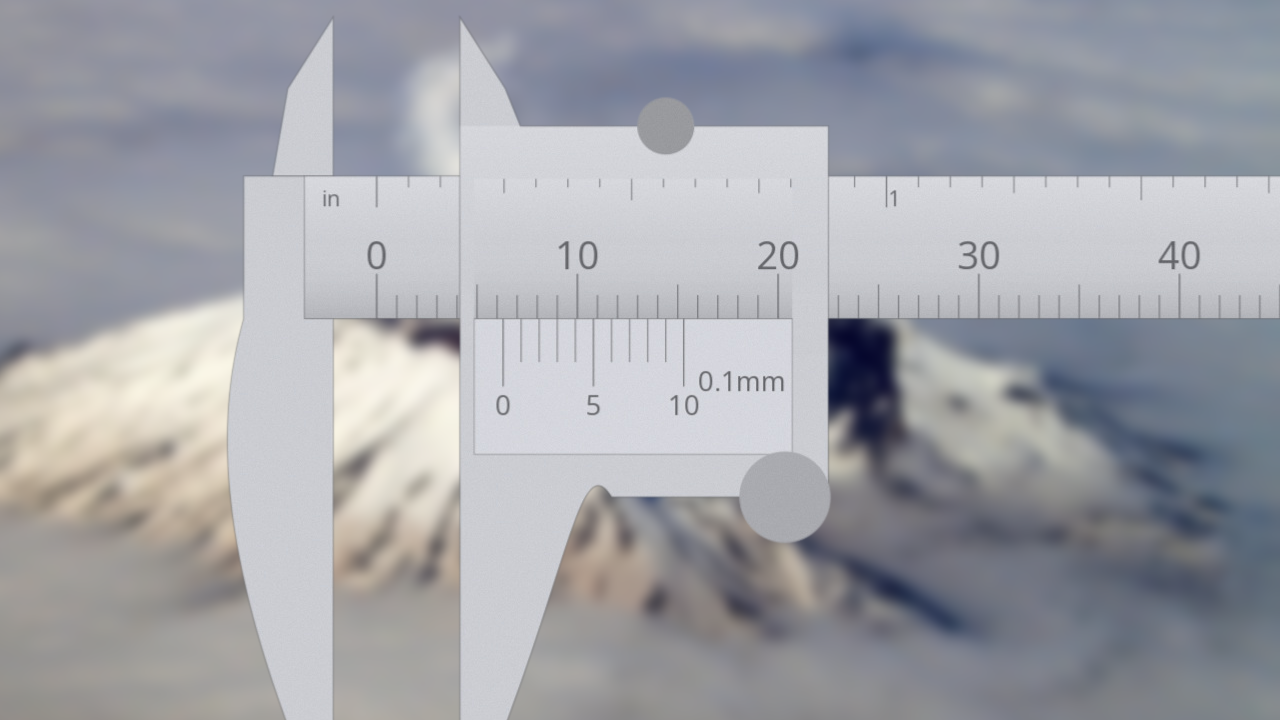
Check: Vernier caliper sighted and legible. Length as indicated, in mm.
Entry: 6.3 mm
